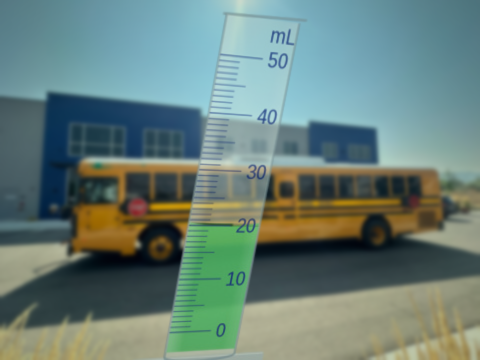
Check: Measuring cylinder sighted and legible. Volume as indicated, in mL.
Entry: 20 mL
